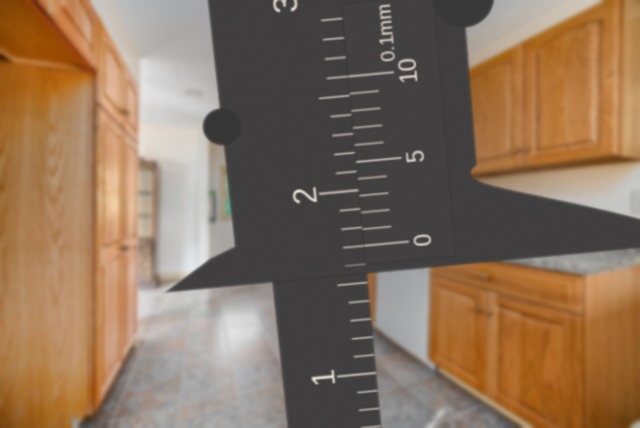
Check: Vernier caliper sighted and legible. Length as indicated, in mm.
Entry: 17.0 mm
